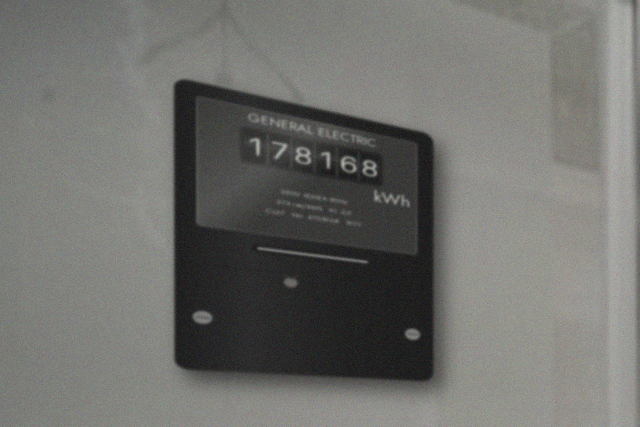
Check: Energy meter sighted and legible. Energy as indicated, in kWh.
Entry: 178168 kWh
